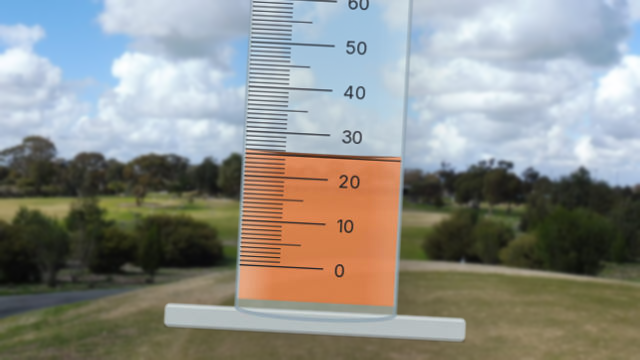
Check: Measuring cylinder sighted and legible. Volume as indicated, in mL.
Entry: 25 mL
